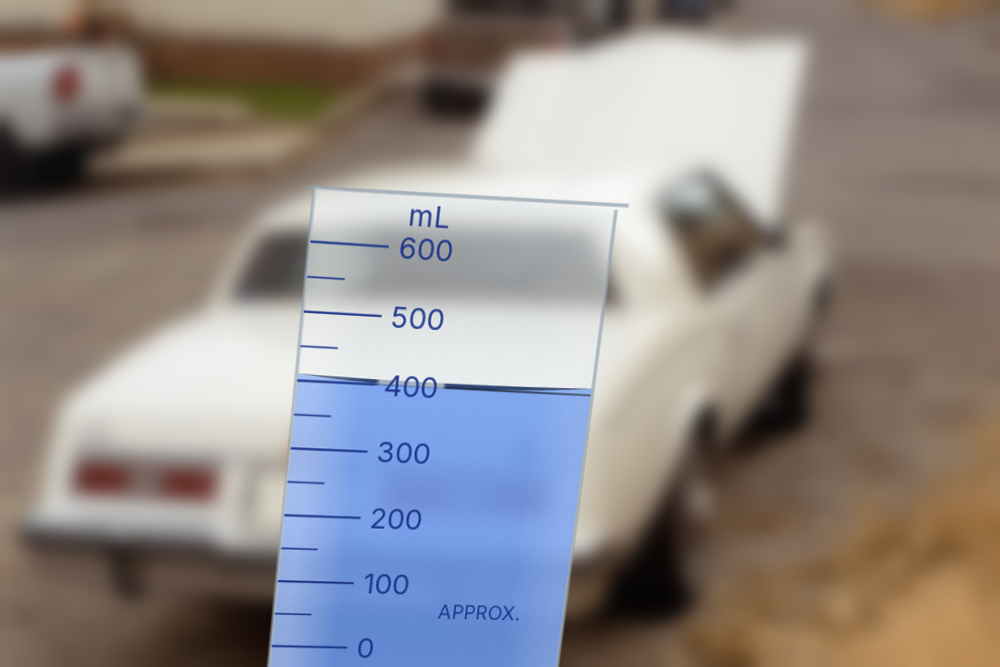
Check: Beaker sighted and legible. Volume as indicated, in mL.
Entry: 400 mL
